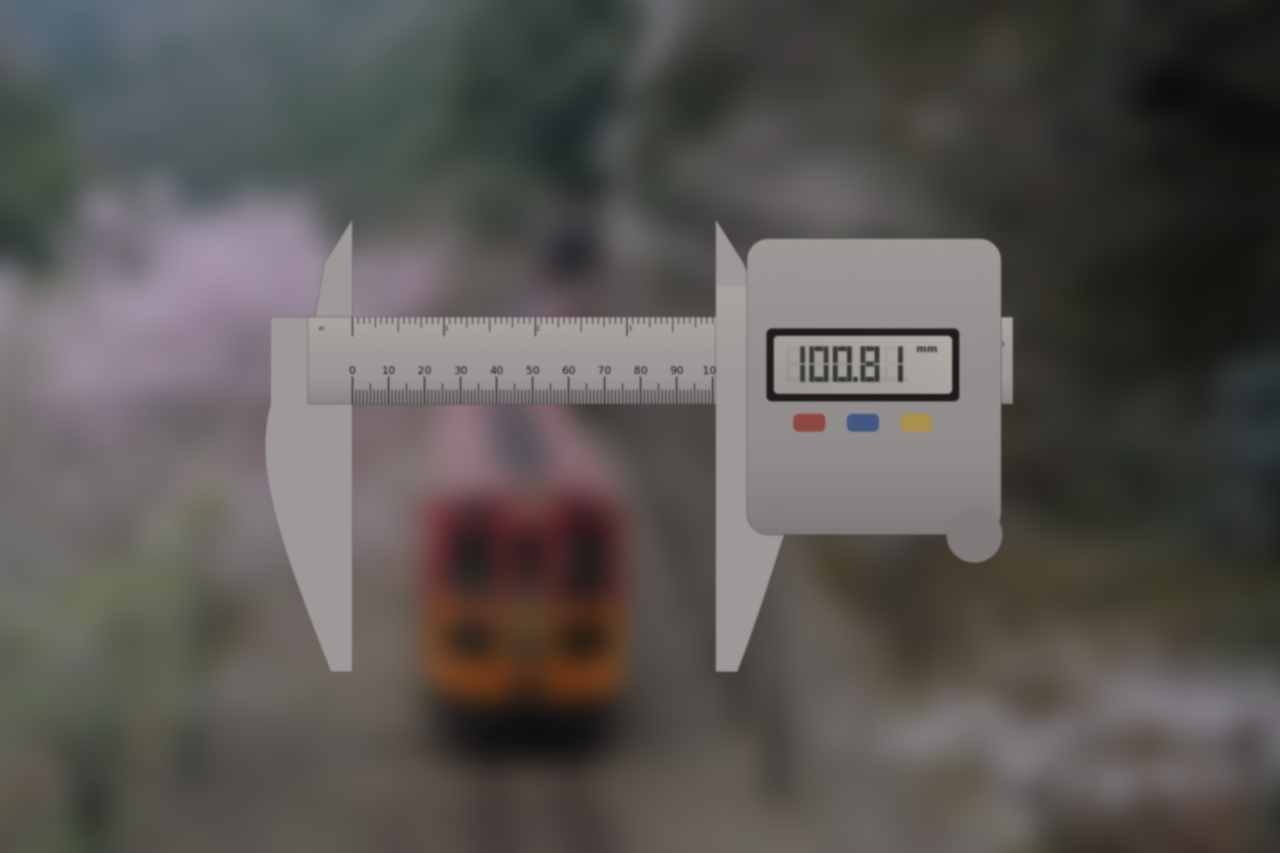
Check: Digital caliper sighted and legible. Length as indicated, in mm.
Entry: 100.81 mm
